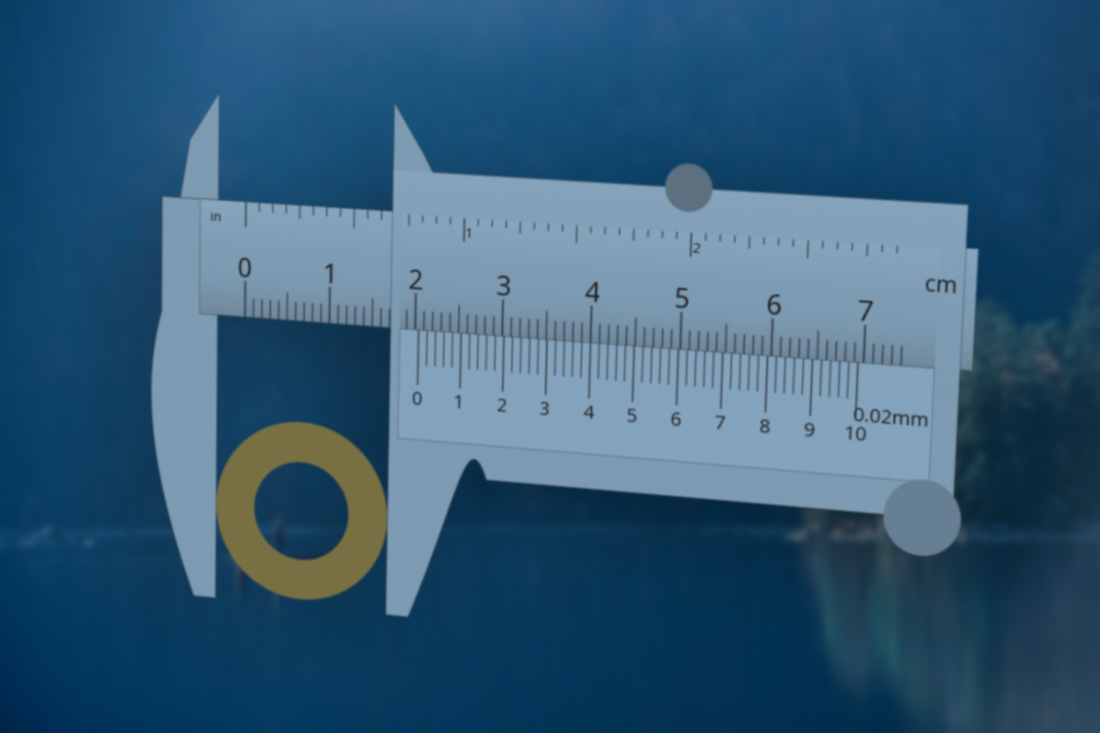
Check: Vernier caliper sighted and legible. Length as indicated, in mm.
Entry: 20.4 mm
